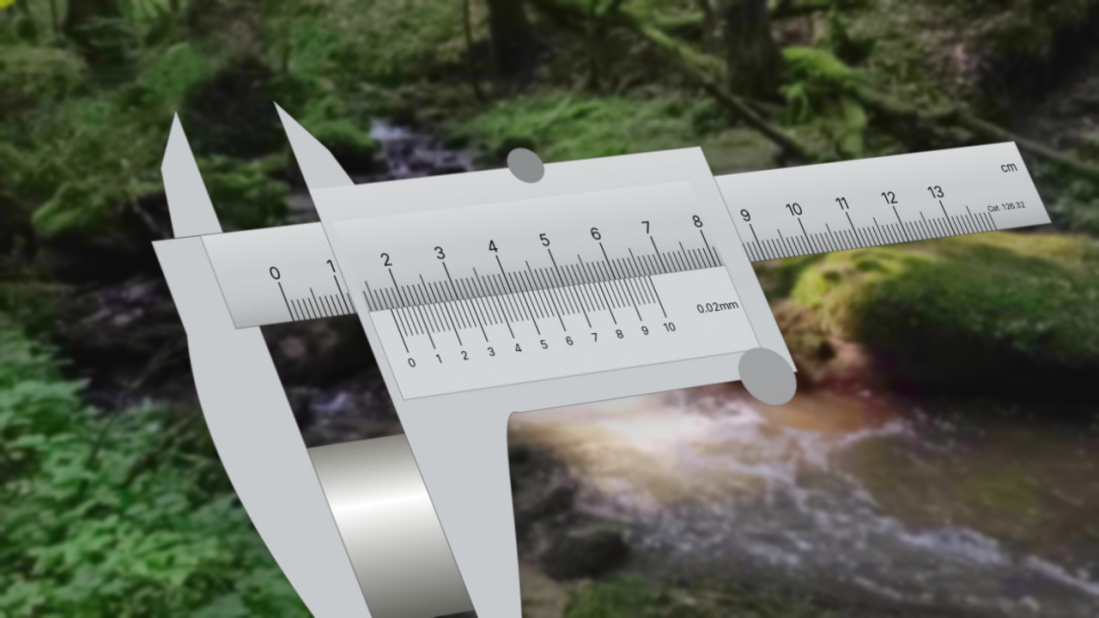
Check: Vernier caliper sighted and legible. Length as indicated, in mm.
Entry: 17.5 mm
